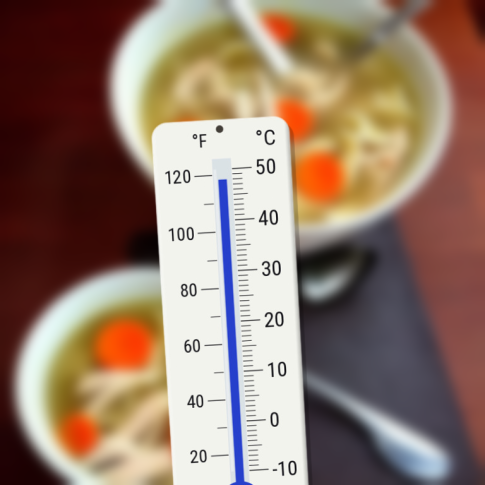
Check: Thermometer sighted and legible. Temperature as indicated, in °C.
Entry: 48 °C
